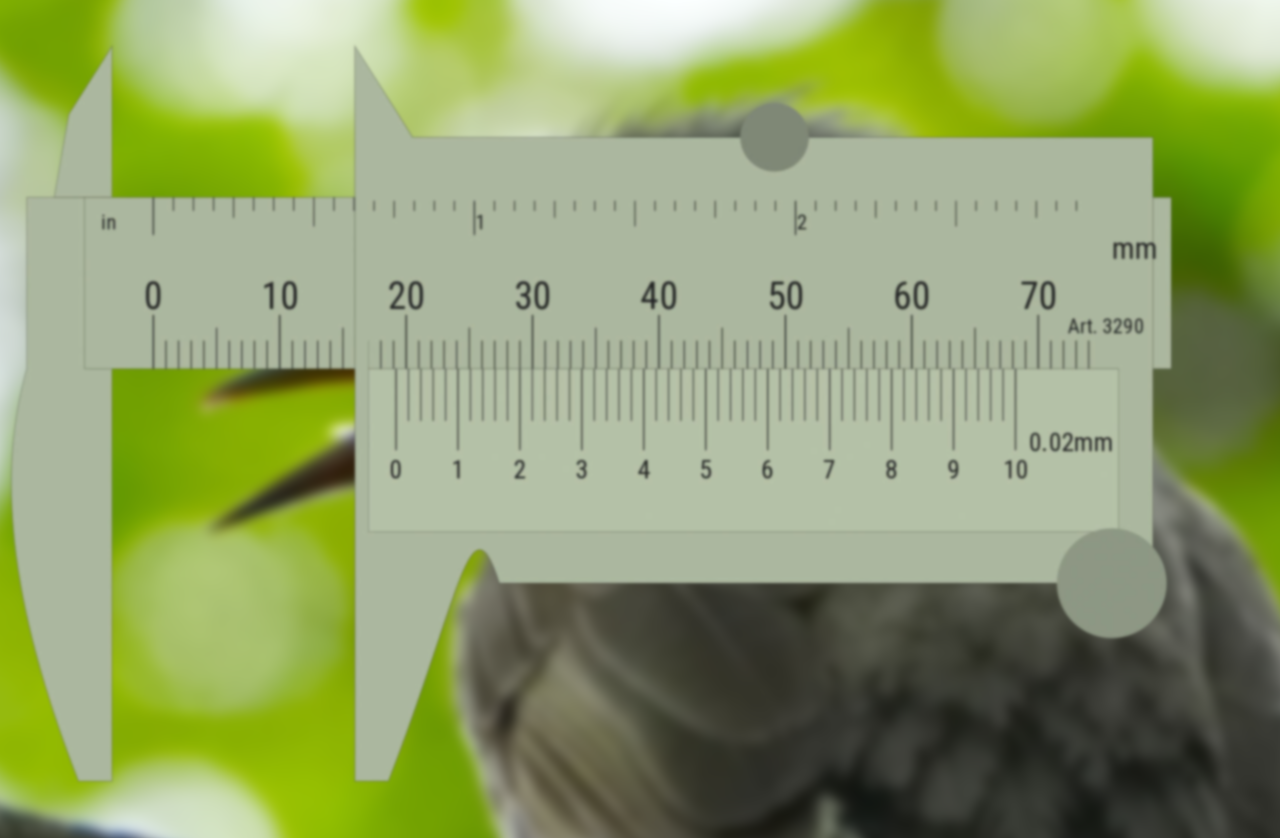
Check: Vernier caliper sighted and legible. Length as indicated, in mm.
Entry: 19.2 mm
